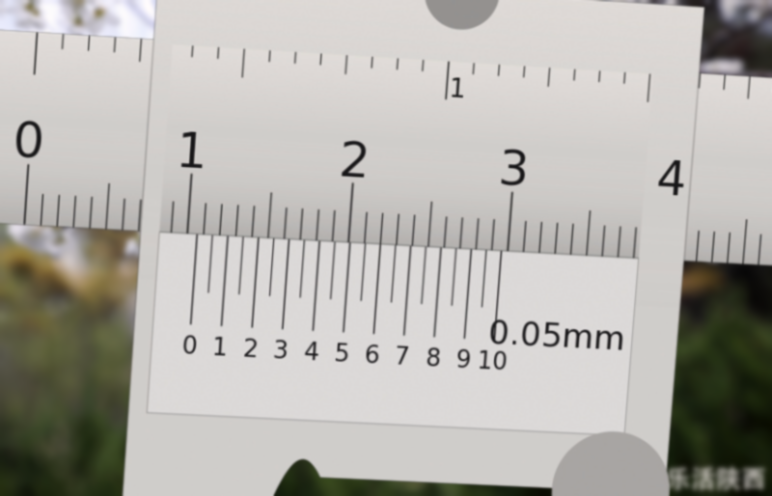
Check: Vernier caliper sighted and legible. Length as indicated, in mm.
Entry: 10.6 mm
